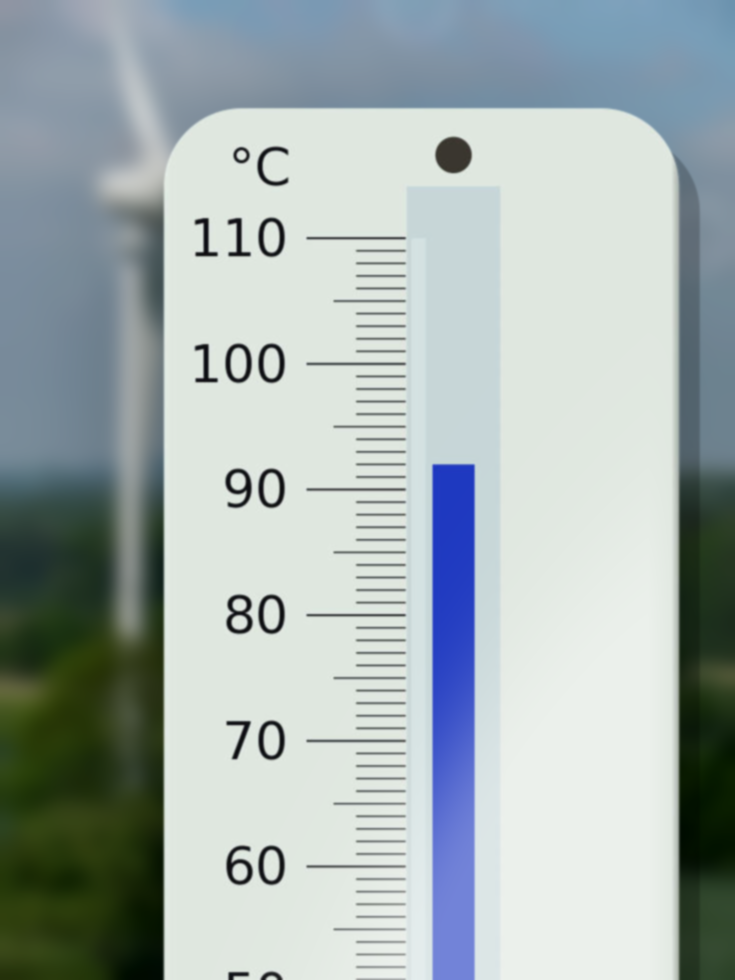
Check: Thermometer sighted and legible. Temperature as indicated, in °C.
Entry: 92 °C
